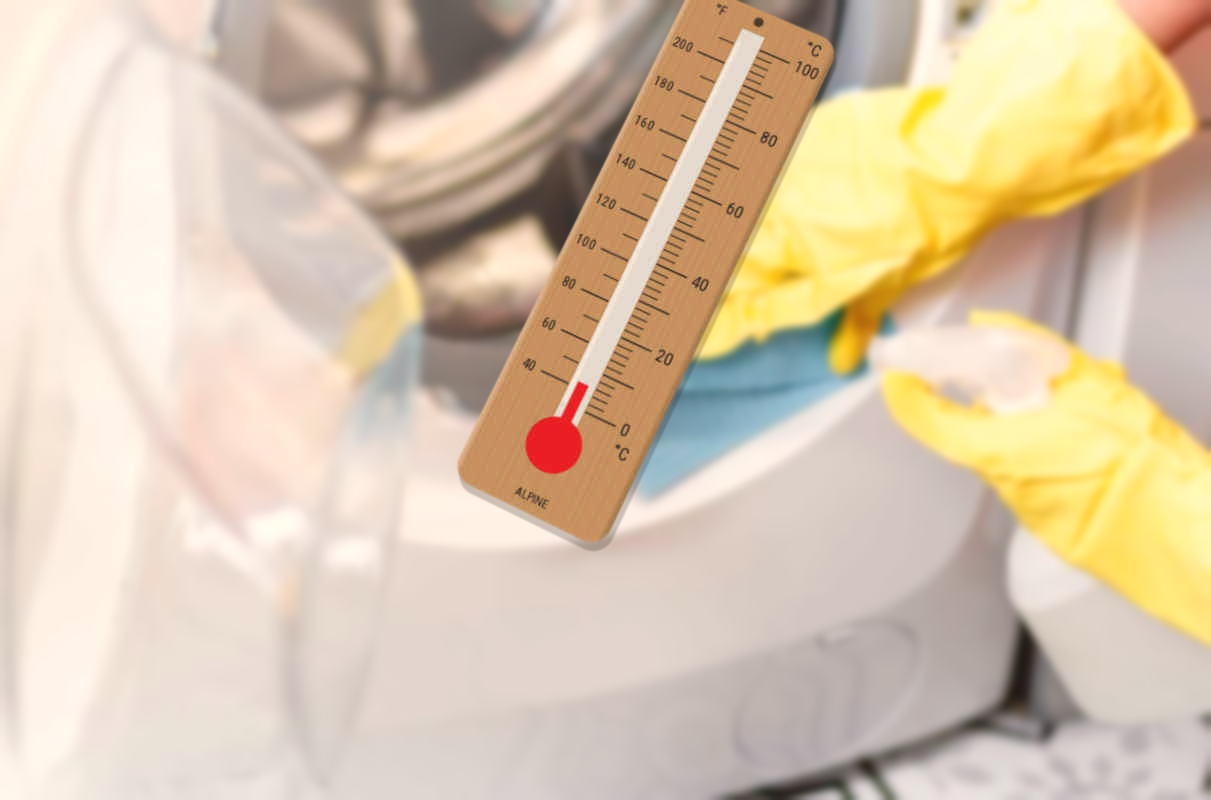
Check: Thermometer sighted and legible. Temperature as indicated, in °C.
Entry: 6 °C
